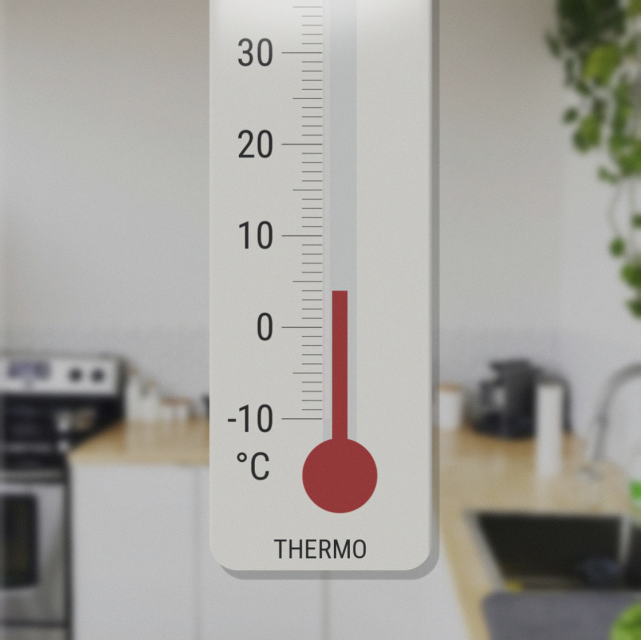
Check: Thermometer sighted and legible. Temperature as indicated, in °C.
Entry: 4 °C
